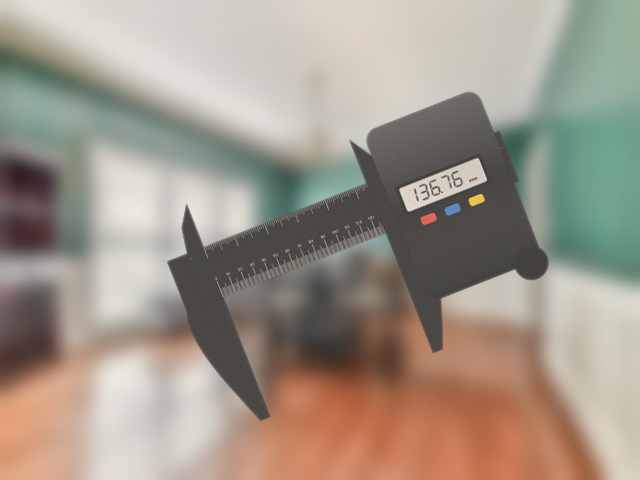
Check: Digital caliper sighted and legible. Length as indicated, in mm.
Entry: 136.76 mm
